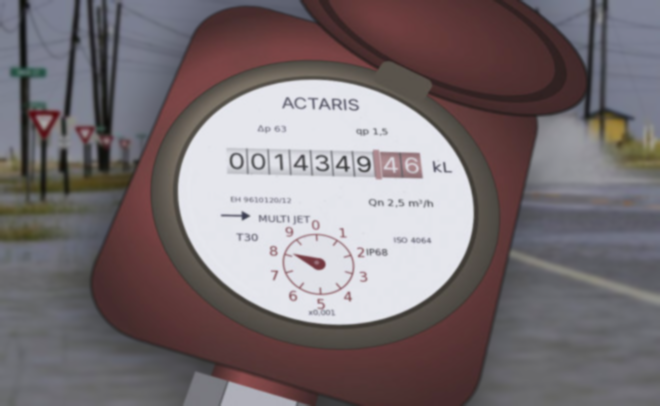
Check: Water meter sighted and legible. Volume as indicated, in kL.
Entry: 14349.468 kL
